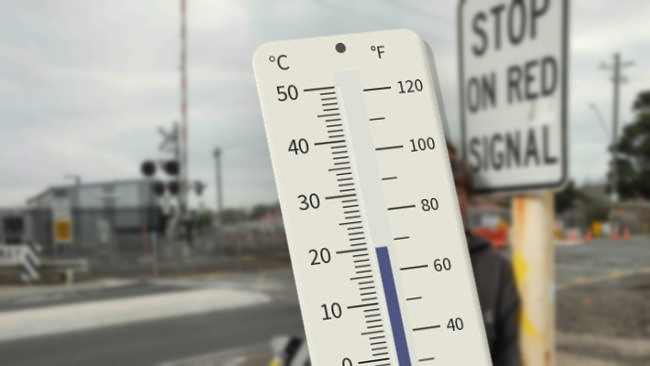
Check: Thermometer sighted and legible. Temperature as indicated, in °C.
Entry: 20 °C
